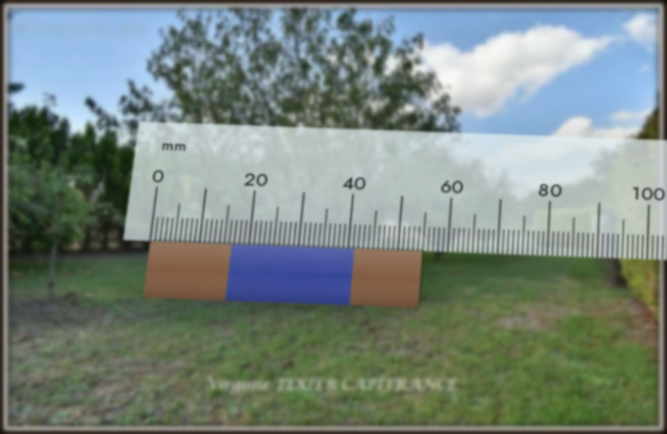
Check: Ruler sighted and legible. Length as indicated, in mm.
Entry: 55 mm
